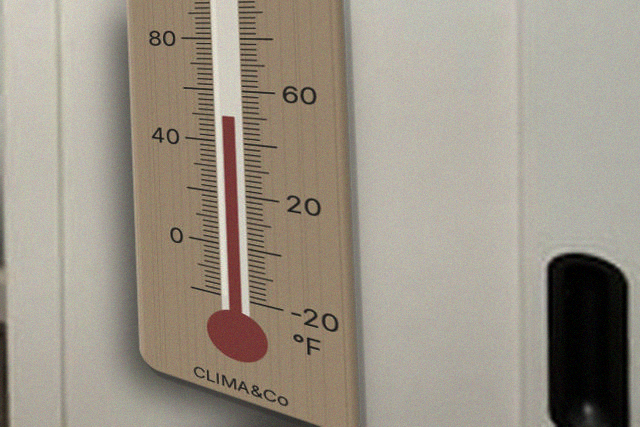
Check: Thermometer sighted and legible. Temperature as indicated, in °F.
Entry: 50 °F
